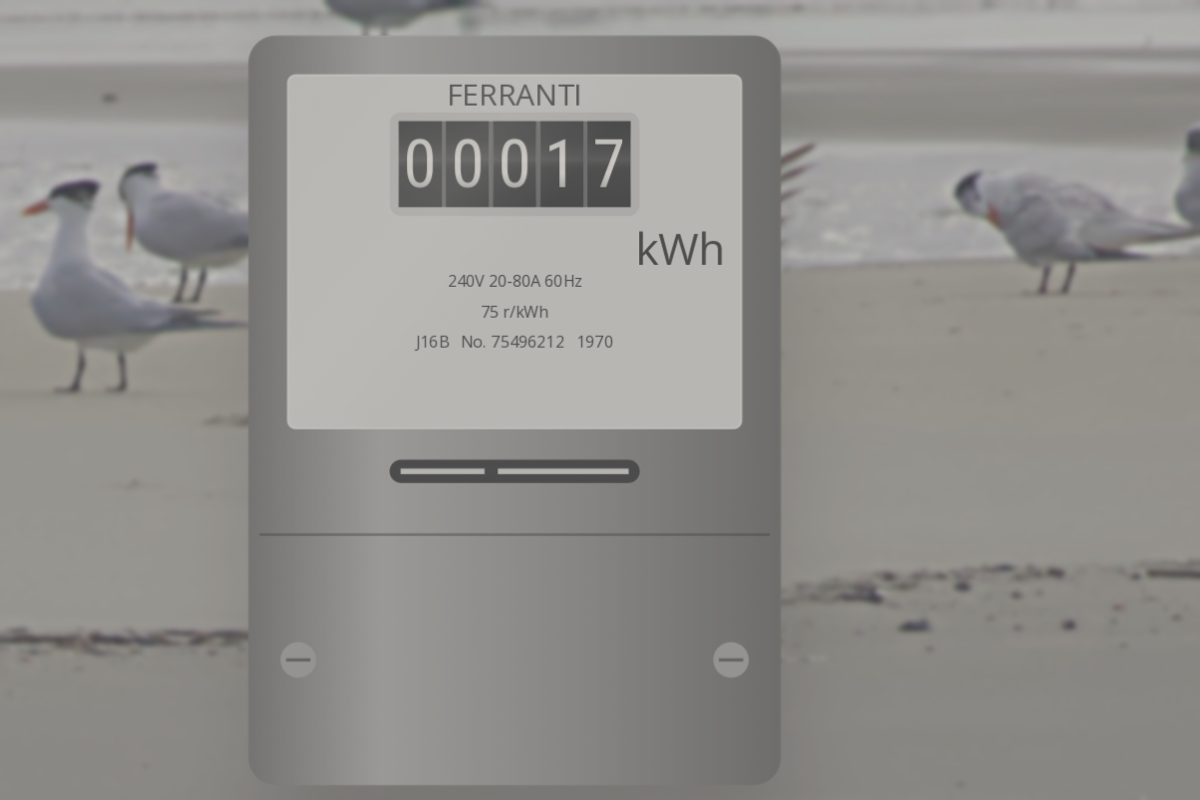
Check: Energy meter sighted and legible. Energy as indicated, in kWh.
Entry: 17 kWh
